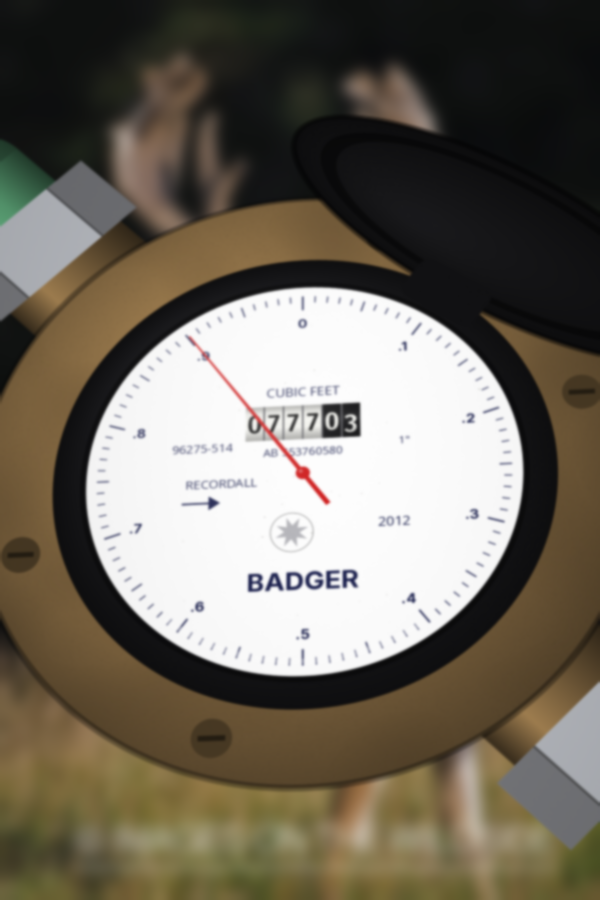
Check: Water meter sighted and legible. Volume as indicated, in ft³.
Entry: 77702.90 ft³
